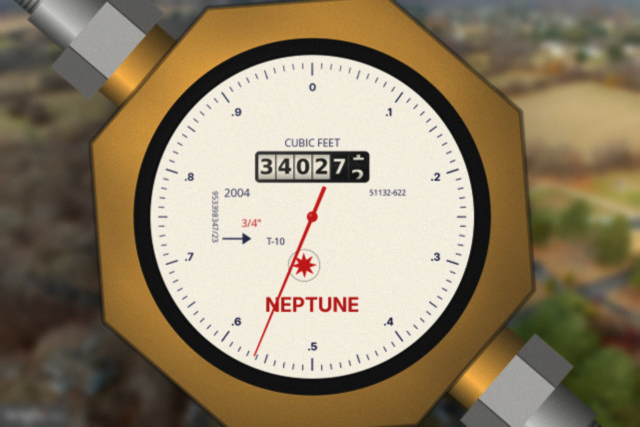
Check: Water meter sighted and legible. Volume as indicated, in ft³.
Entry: 340271.56 ft³
